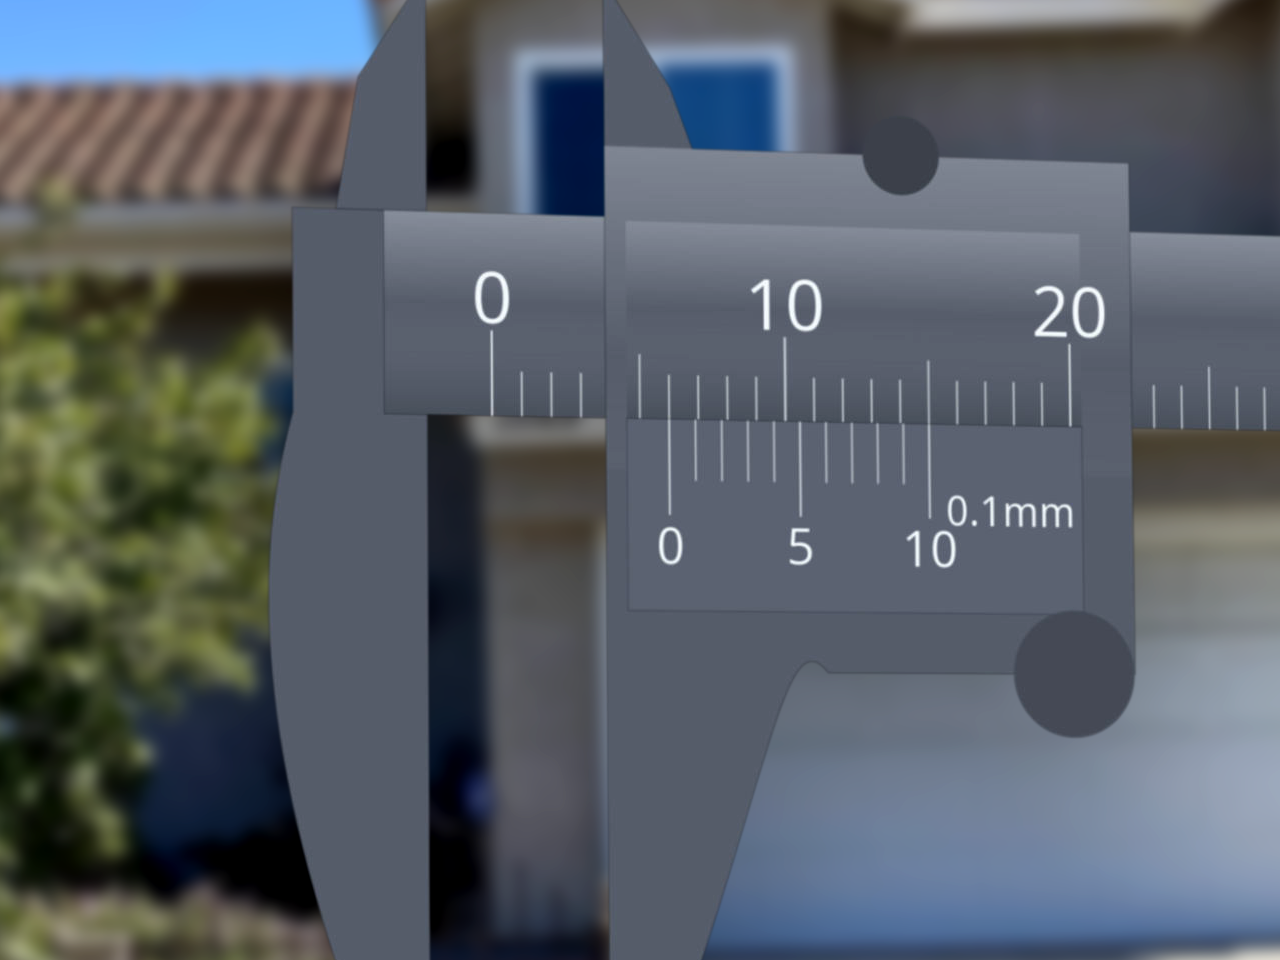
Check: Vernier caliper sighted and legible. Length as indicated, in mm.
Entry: 6.0 mm
